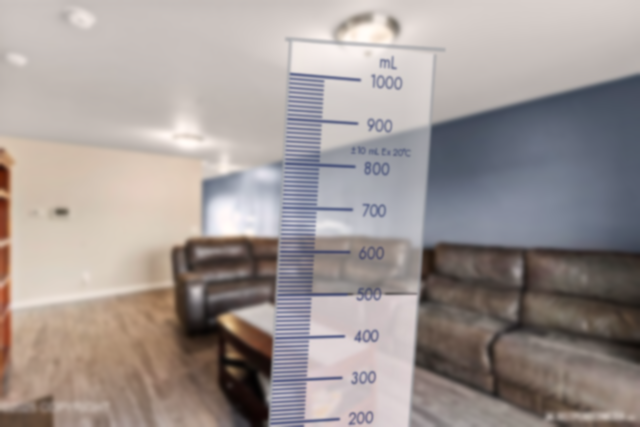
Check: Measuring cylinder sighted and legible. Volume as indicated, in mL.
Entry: 500 mL
